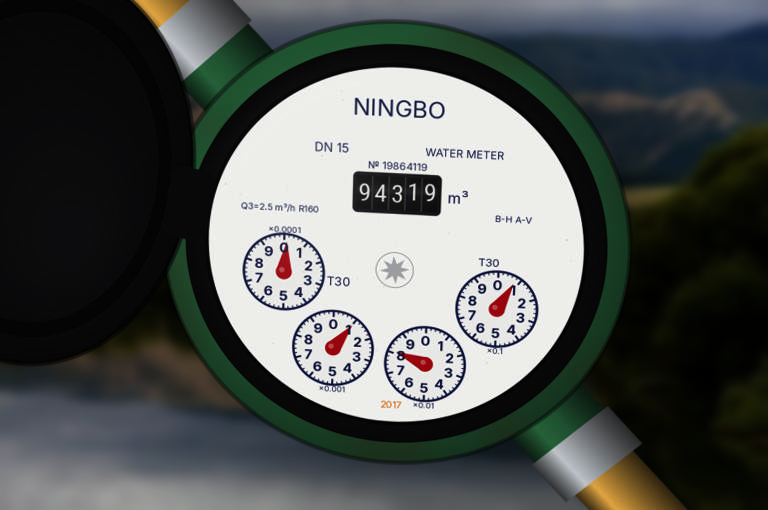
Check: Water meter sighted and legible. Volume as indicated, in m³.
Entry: 94319.0810 m³
